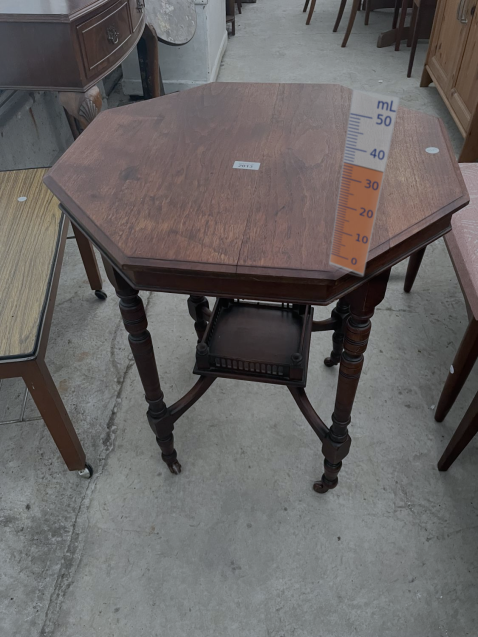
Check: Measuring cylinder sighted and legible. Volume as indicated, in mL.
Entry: 35 mL
